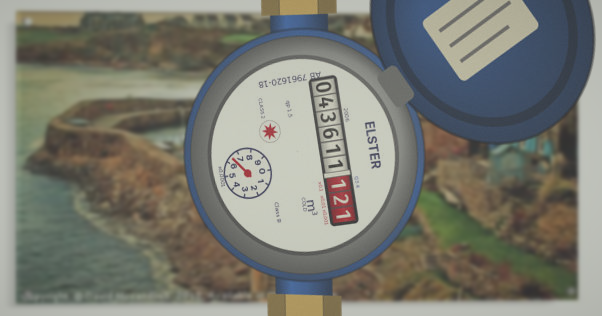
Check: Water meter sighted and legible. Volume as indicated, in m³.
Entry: 43611.1216 m³
